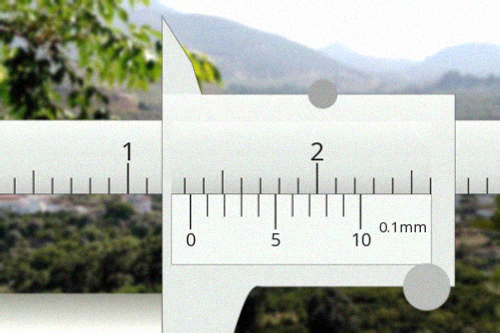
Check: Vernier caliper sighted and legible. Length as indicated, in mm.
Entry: 13.3 mm
